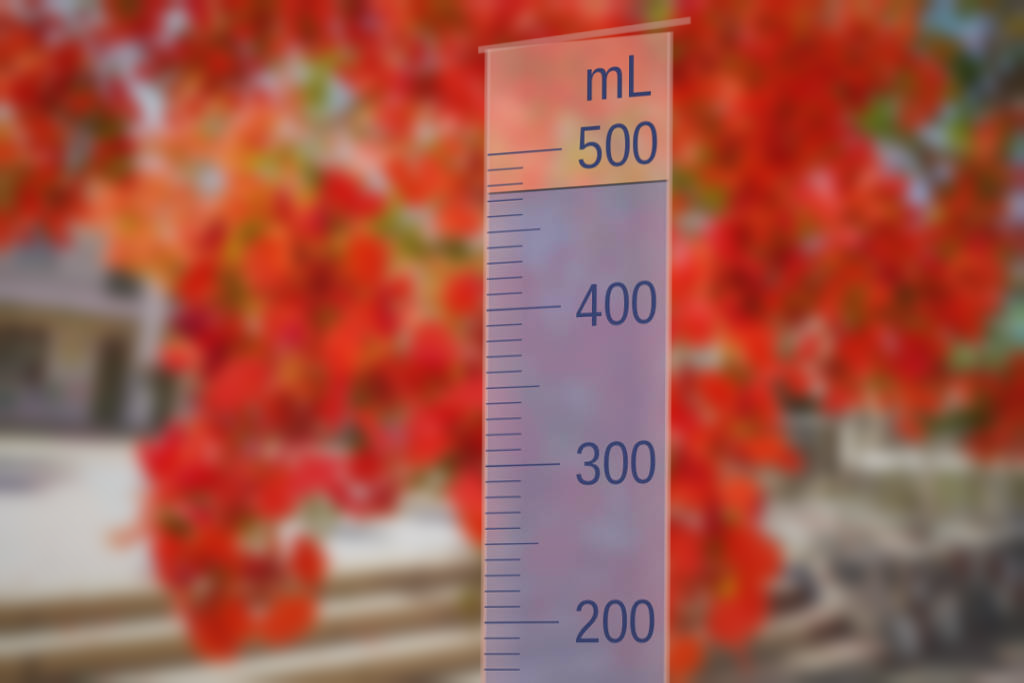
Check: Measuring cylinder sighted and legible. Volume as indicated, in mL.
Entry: 475 mL
